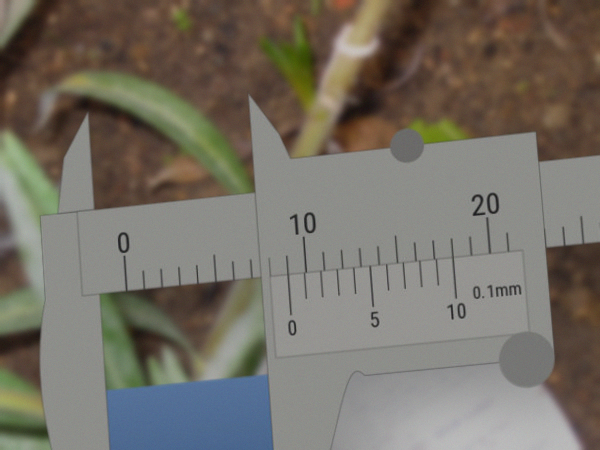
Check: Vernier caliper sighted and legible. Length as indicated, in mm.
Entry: 9.0 mm
